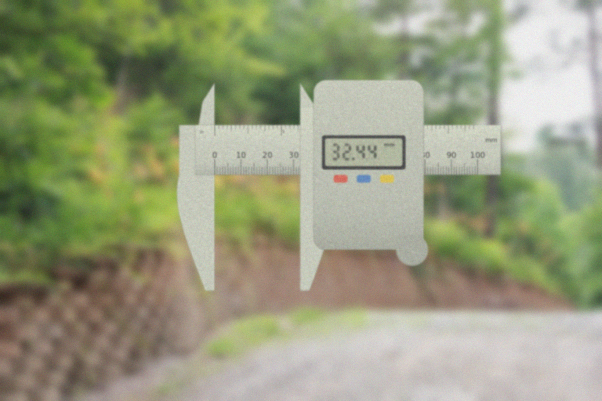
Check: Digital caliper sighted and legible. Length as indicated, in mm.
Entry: 32.44 mm
